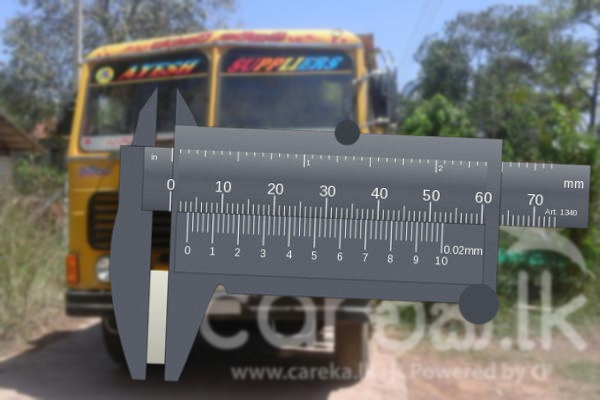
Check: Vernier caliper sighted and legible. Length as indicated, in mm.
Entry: 3.5 mm
